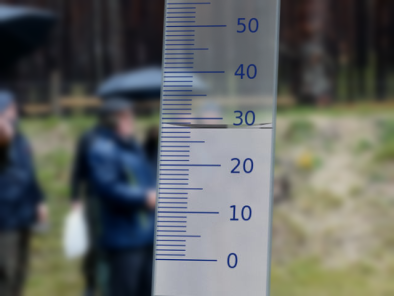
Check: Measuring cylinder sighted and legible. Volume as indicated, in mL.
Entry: 28 mL
